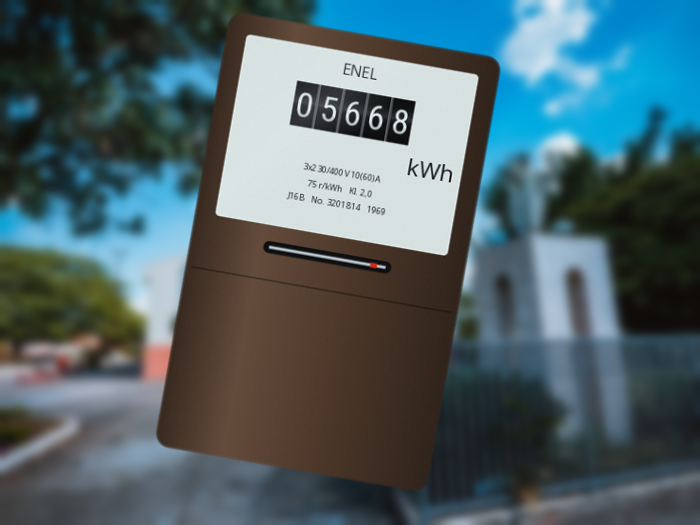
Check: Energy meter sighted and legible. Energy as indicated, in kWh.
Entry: 5668 kWh
